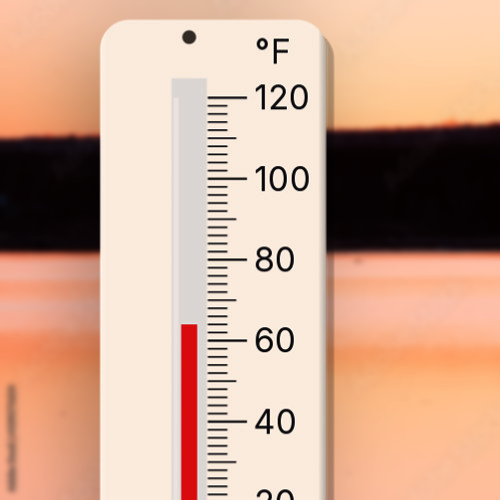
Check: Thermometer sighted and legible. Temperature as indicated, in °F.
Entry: 64 °F
